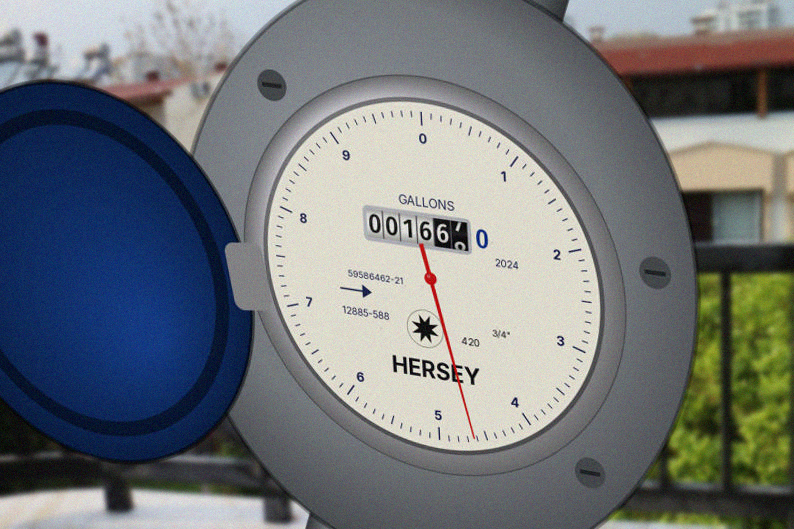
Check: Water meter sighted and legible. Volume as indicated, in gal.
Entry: 16674.6 gal
